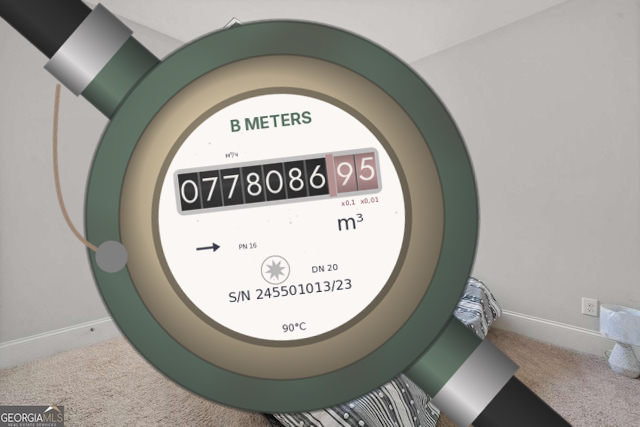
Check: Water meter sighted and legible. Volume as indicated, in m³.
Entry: 778086.95 m³
